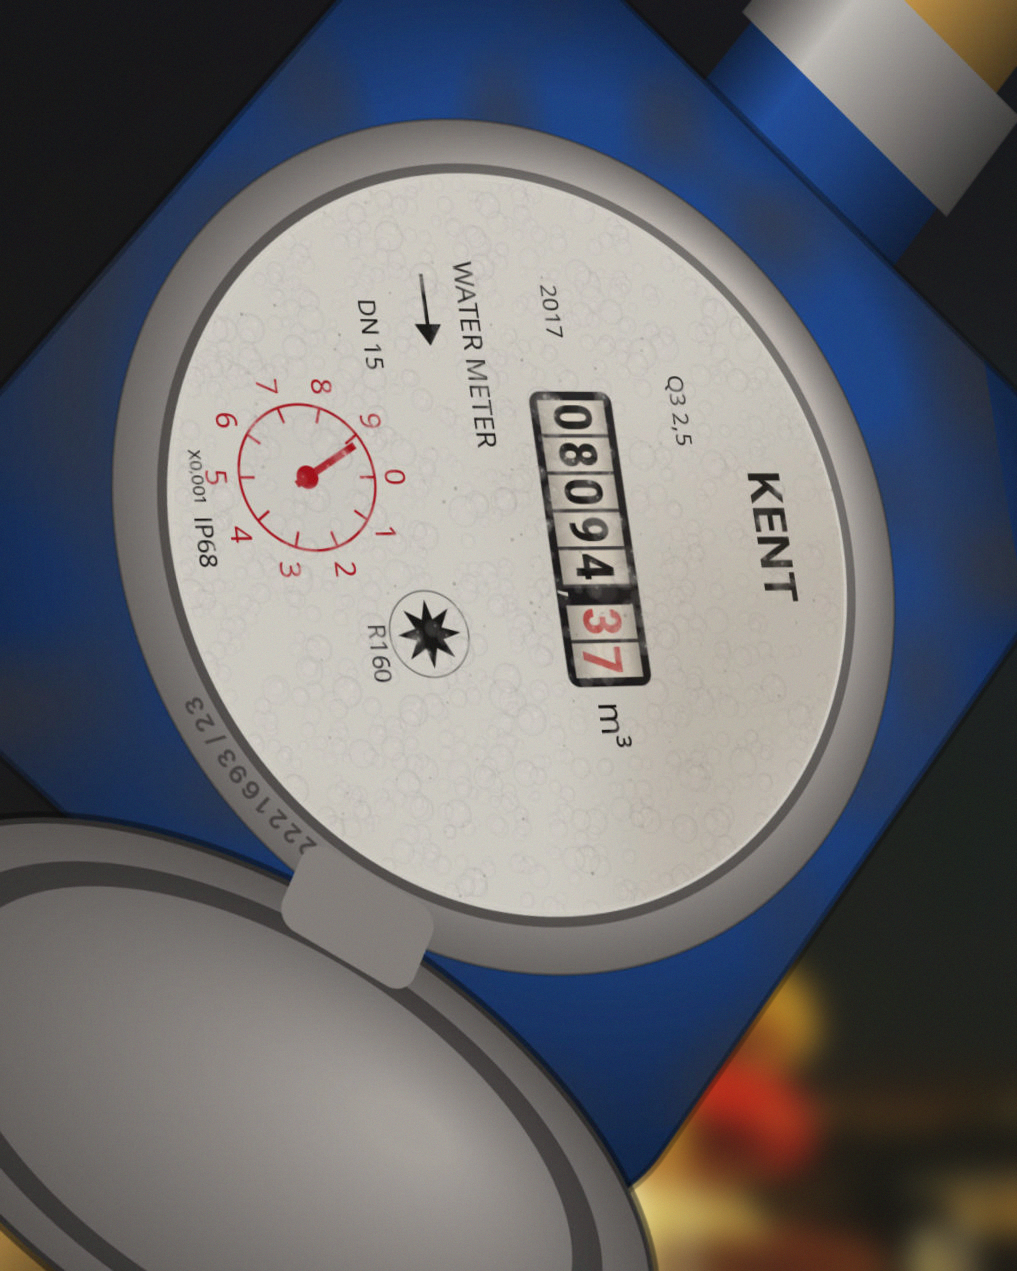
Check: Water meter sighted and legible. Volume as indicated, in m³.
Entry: 8094.369 m³
